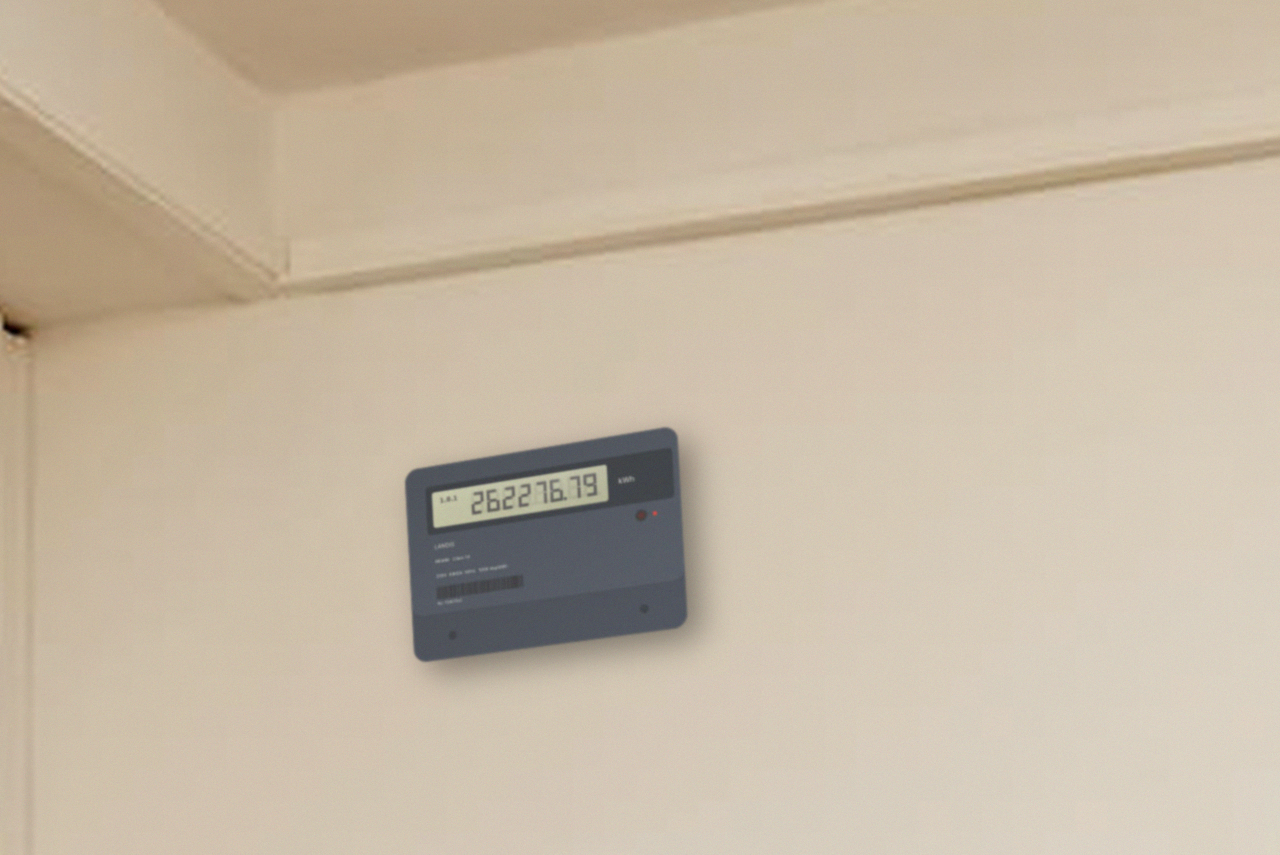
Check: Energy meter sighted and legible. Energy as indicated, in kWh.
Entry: 262276.79 kWh
